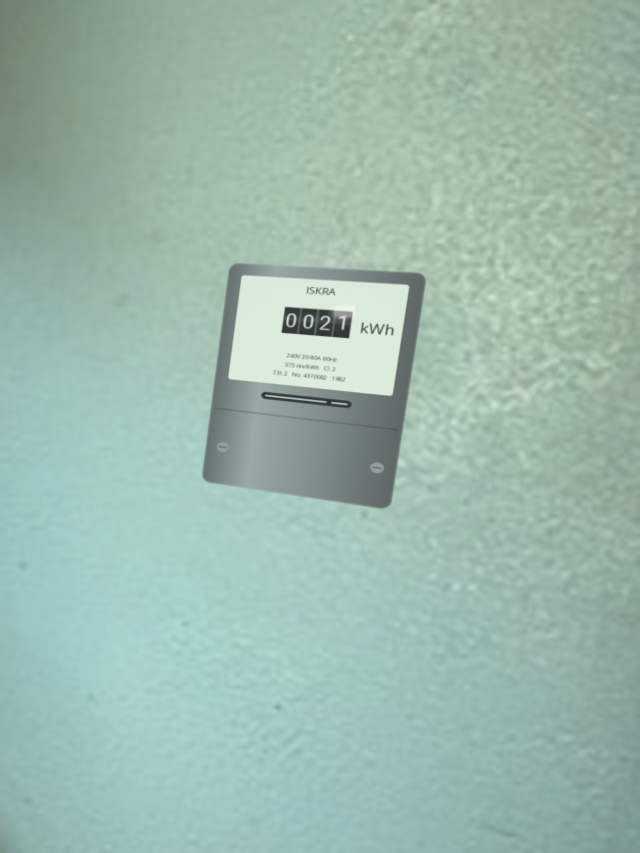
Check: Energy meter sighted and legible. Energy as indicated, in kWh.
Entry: 21 kWh
